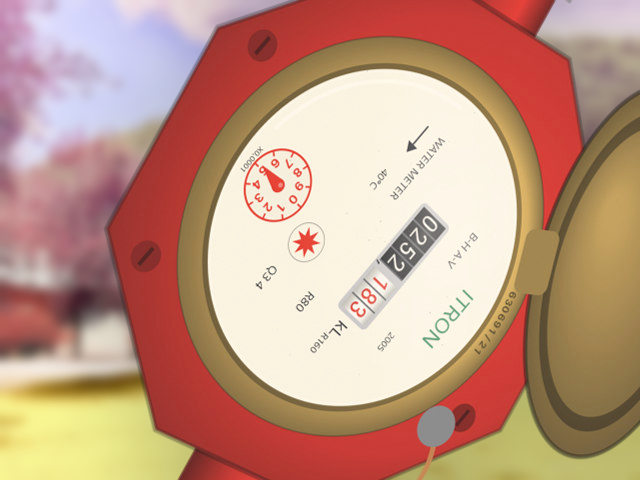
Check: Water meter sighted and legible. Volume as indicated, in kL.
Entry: 252.1835 kL
